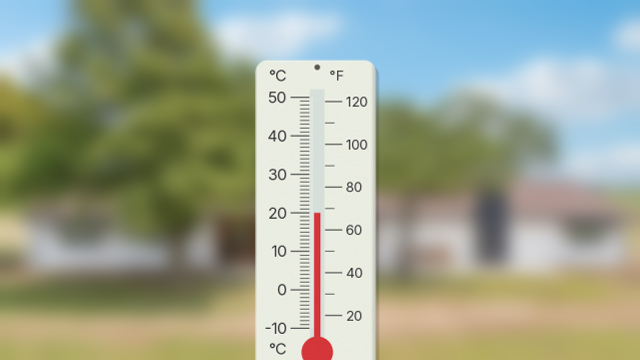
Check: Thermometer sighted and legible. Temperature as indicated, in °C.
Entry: 20 °C
